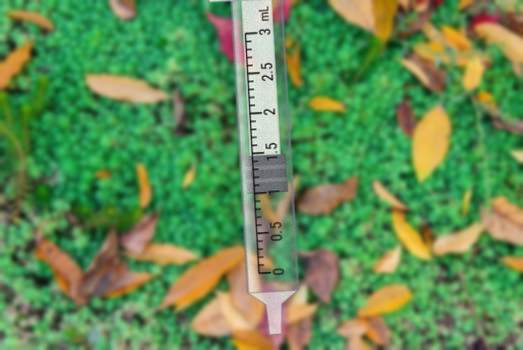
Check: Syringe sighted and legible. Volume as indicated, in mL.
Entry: 1 mL
